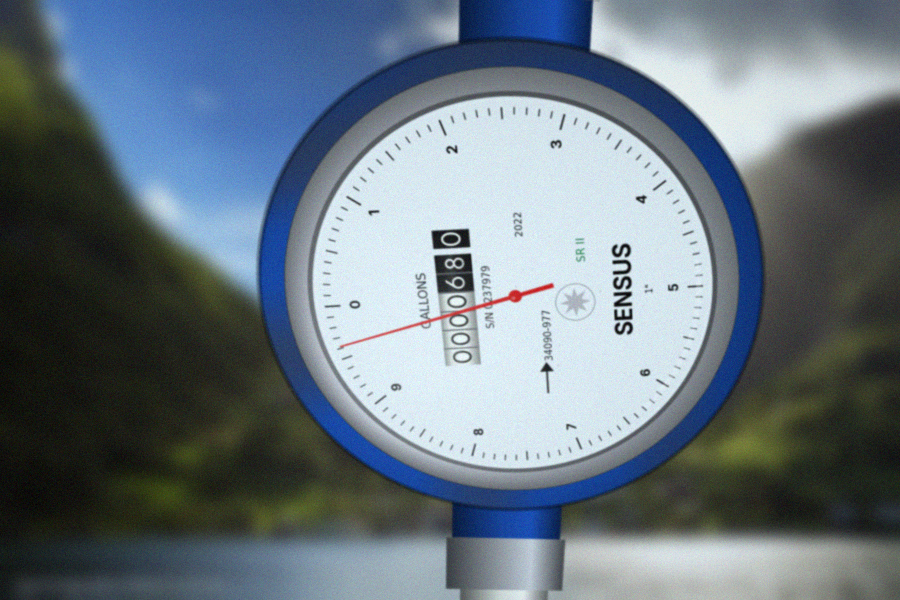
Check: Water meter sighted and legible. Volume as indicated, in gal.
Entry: 679.6 gal
